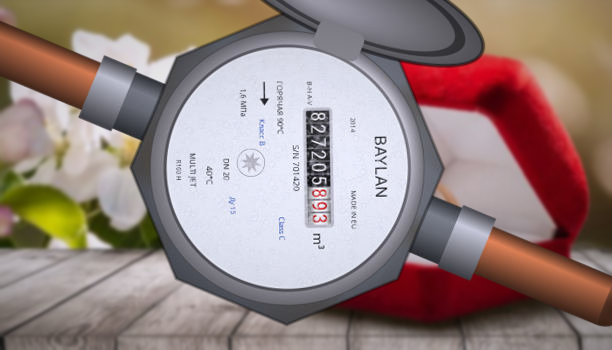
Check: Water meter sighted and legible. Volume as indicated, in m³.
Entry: 827205.893 m³
